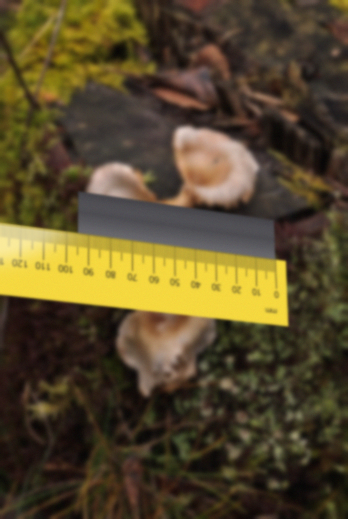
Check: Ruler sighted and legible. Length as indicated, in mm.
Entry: 95 mm
